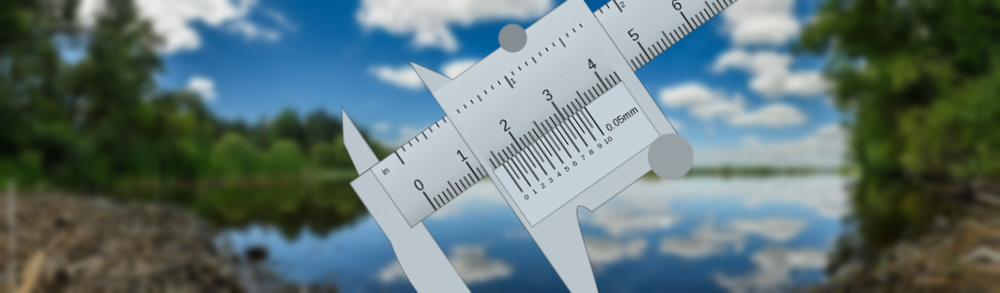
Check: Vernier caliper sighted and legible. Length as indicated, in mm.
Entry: 15.5 mm
